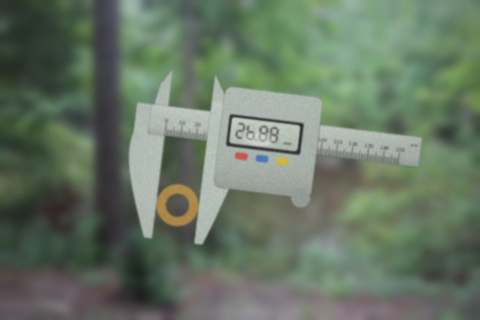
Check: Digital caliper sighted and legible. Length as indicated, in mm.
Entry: 26.88 mm
